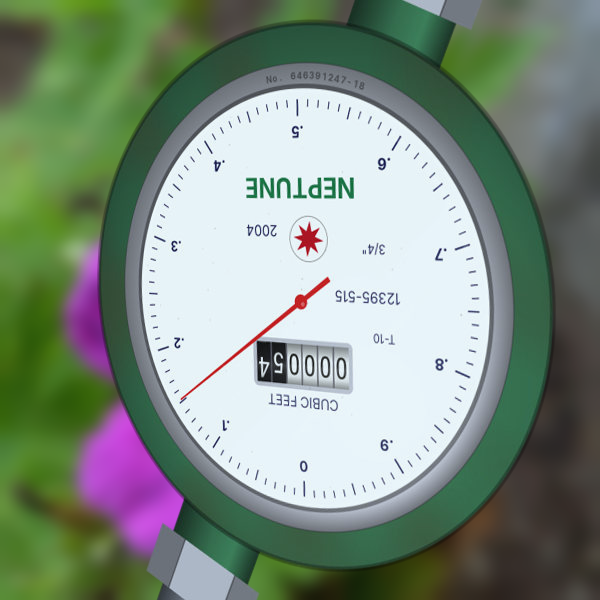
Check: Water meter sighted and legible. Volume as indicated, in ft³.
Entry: 54.15 ft³
